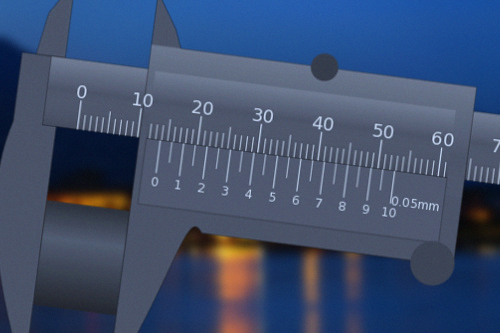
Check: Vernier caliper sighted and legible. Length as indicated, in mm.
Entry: 13.8 mm
